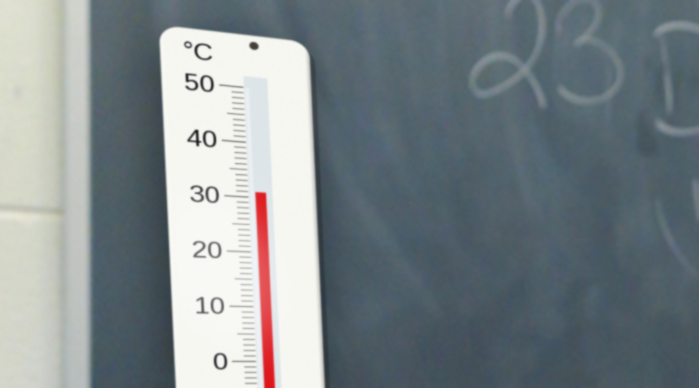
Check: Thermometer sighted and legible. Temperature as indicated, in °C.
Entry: 31 °C
